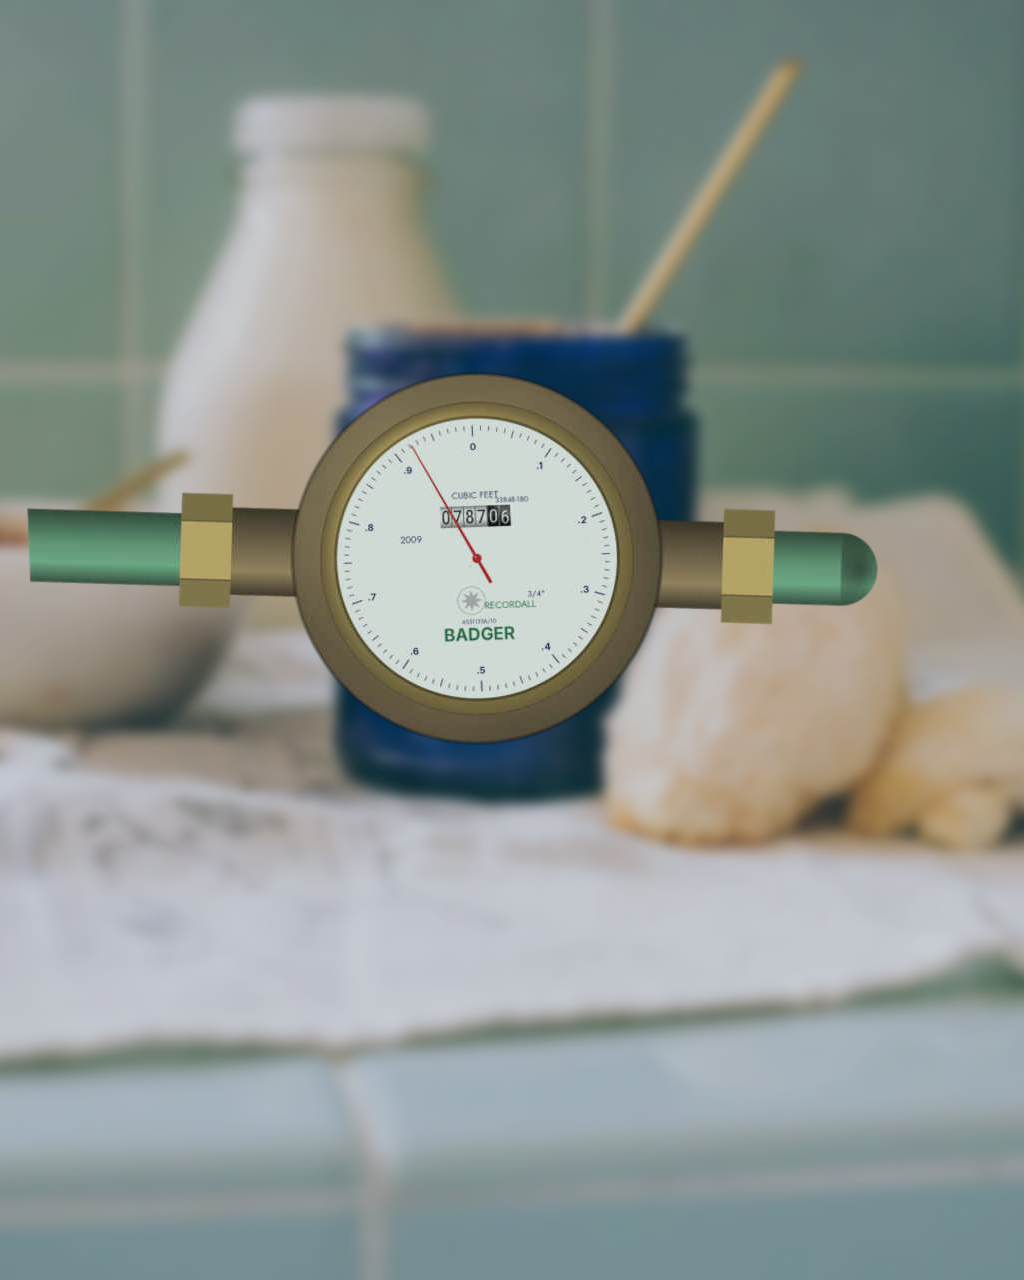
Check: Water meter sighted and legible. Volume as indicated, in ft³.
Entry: 78705.92 ft³
